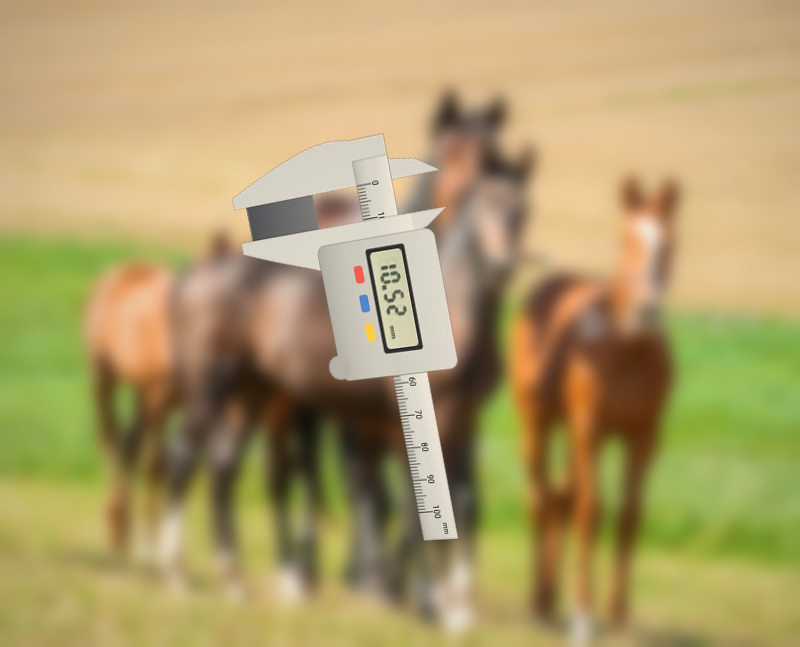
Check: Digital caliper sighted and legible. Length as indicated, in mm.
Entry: 10.52 mm
